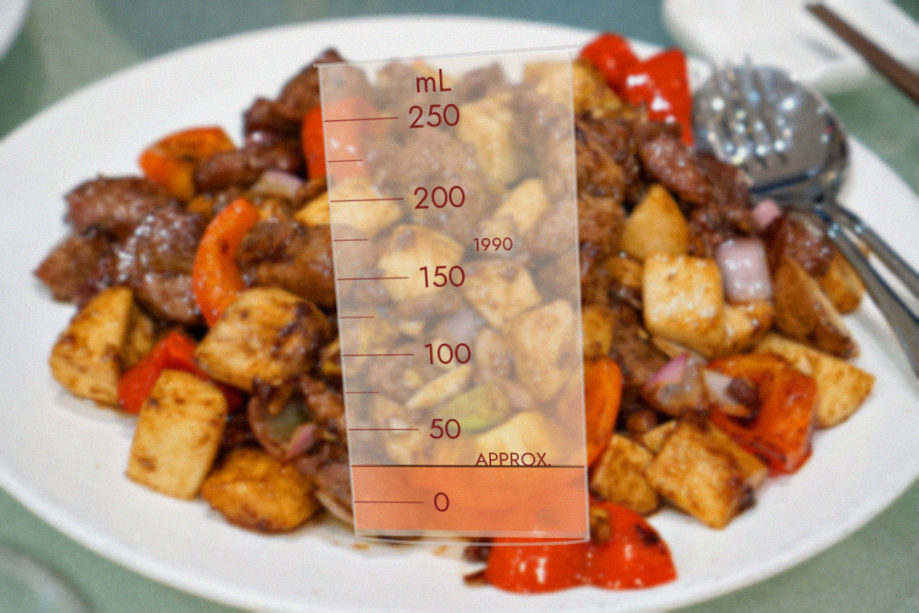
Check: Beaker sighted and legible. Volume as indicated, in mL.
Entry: 25 mL
